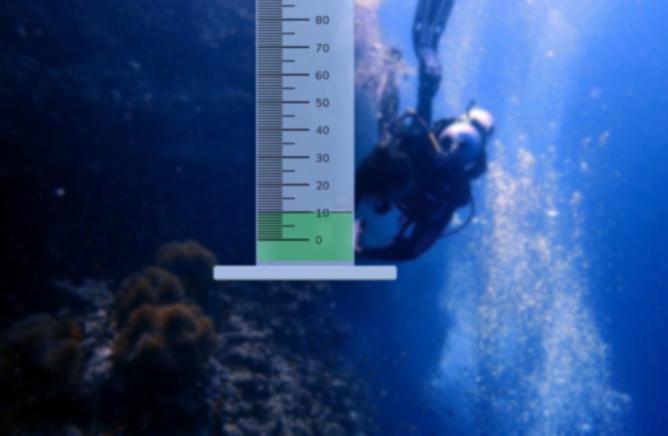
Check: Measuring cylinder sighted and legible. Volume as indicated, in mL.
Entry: 10 mL
